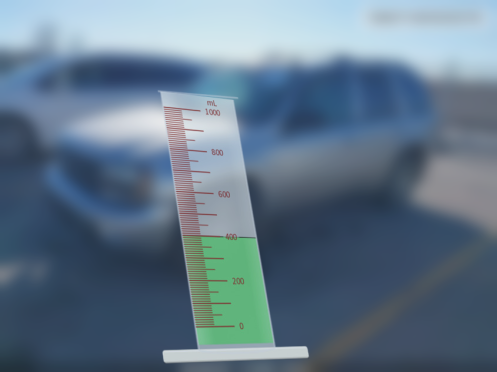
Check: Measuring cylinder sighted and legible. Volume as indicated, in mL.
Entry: 400 mL
